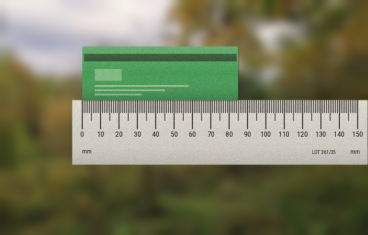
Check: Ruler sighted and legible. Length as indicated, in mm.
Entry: 85 mm
